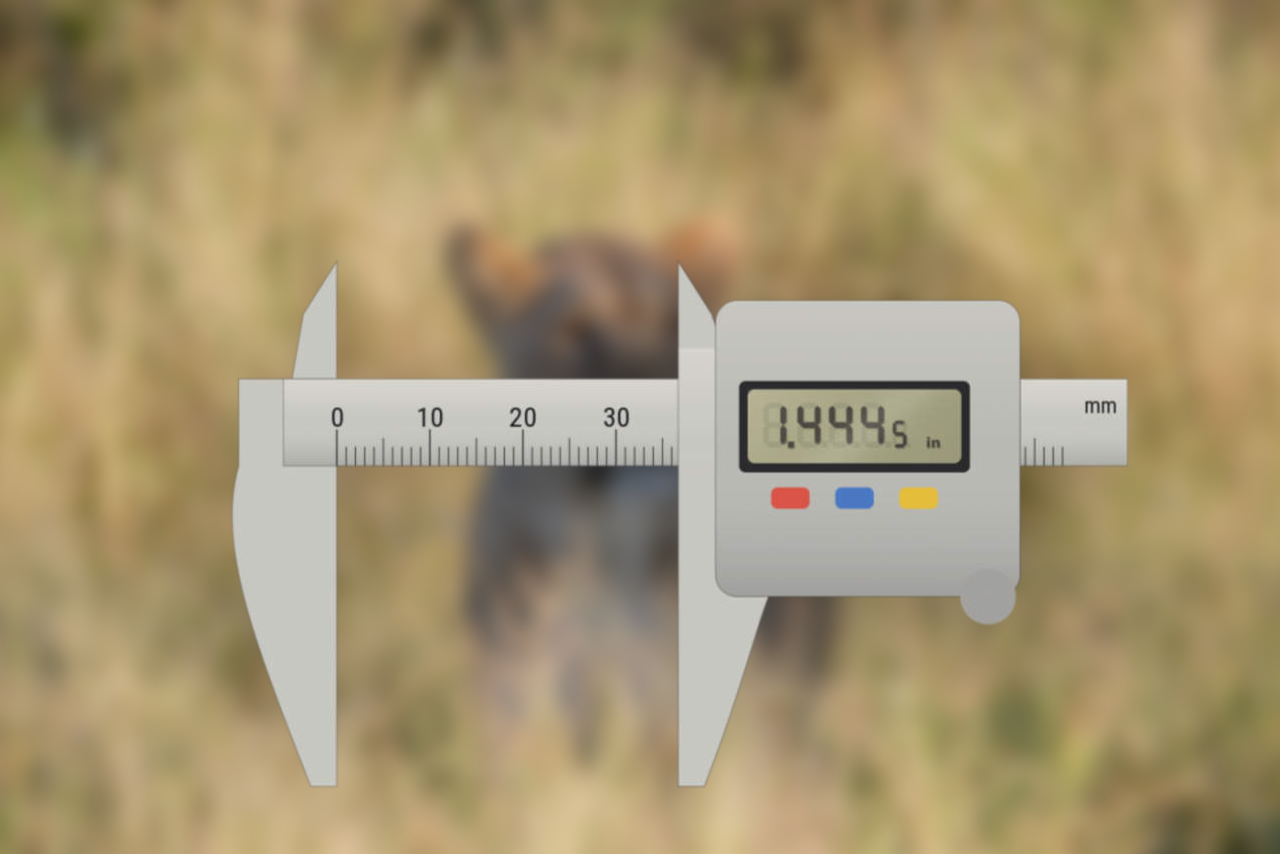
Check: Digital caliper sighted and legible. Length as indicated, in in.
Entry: 1.4445 in
